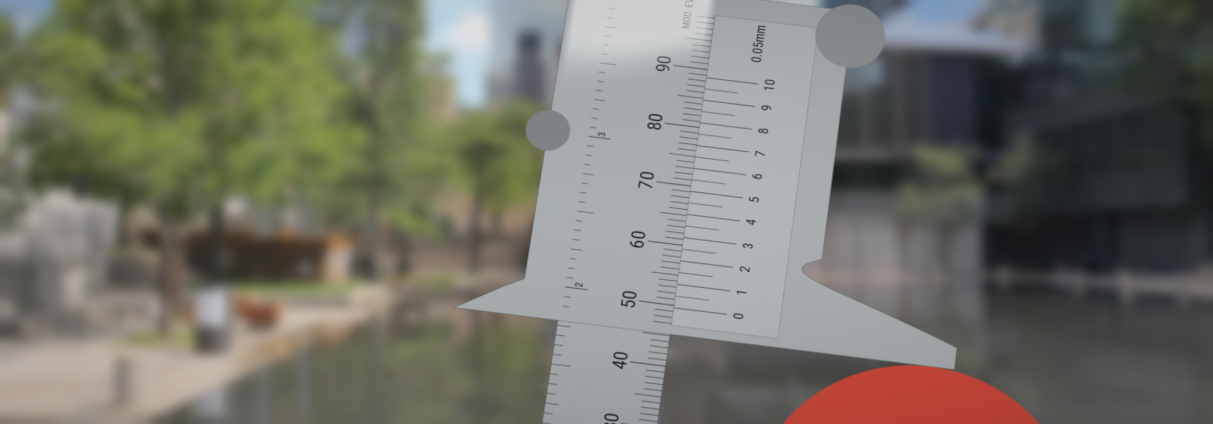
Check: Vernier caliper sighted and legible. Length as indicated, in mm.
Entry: 49.6 mm
